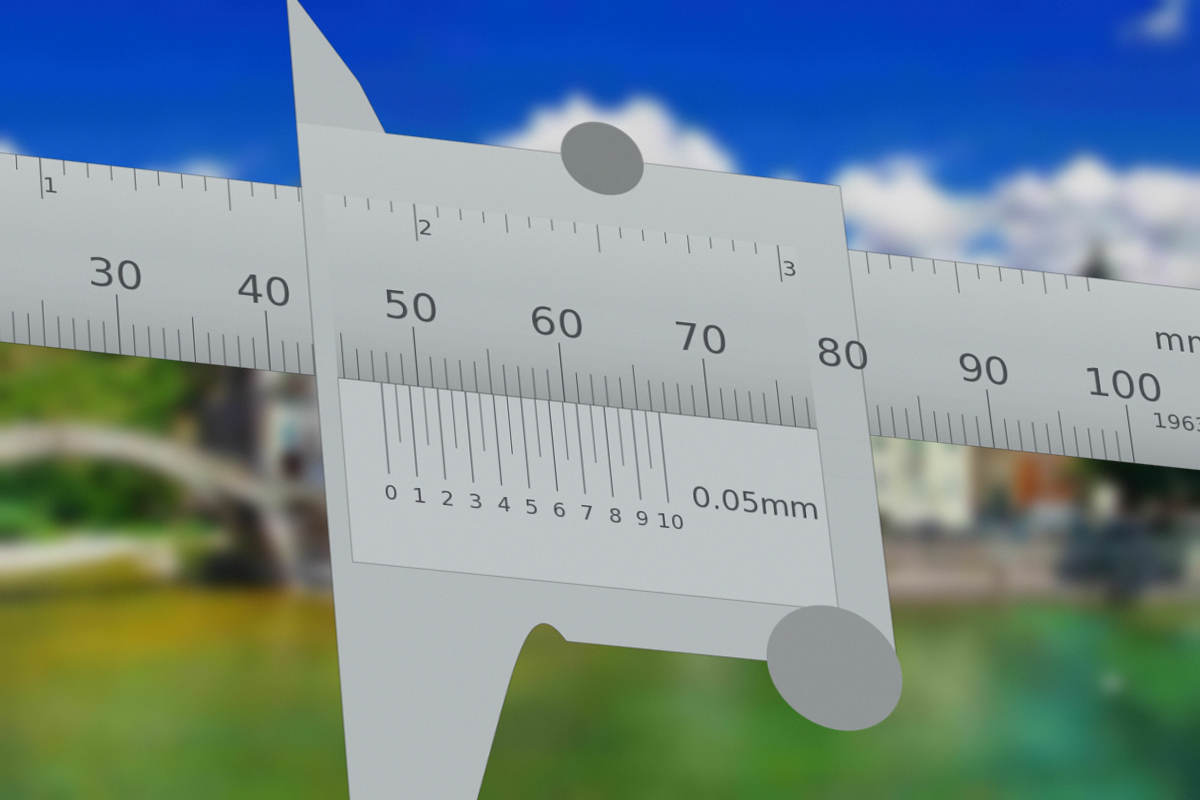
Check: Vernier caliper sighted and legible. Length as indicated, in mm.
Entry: 47.5 mm
